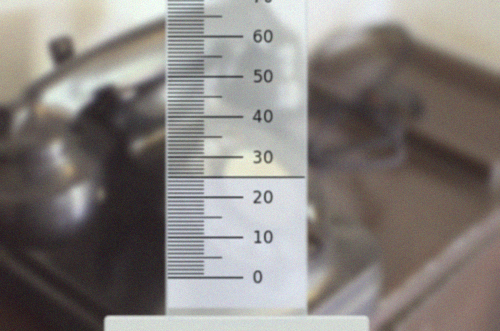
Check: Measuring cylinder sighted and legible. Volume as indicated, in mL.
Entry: 25 mL
